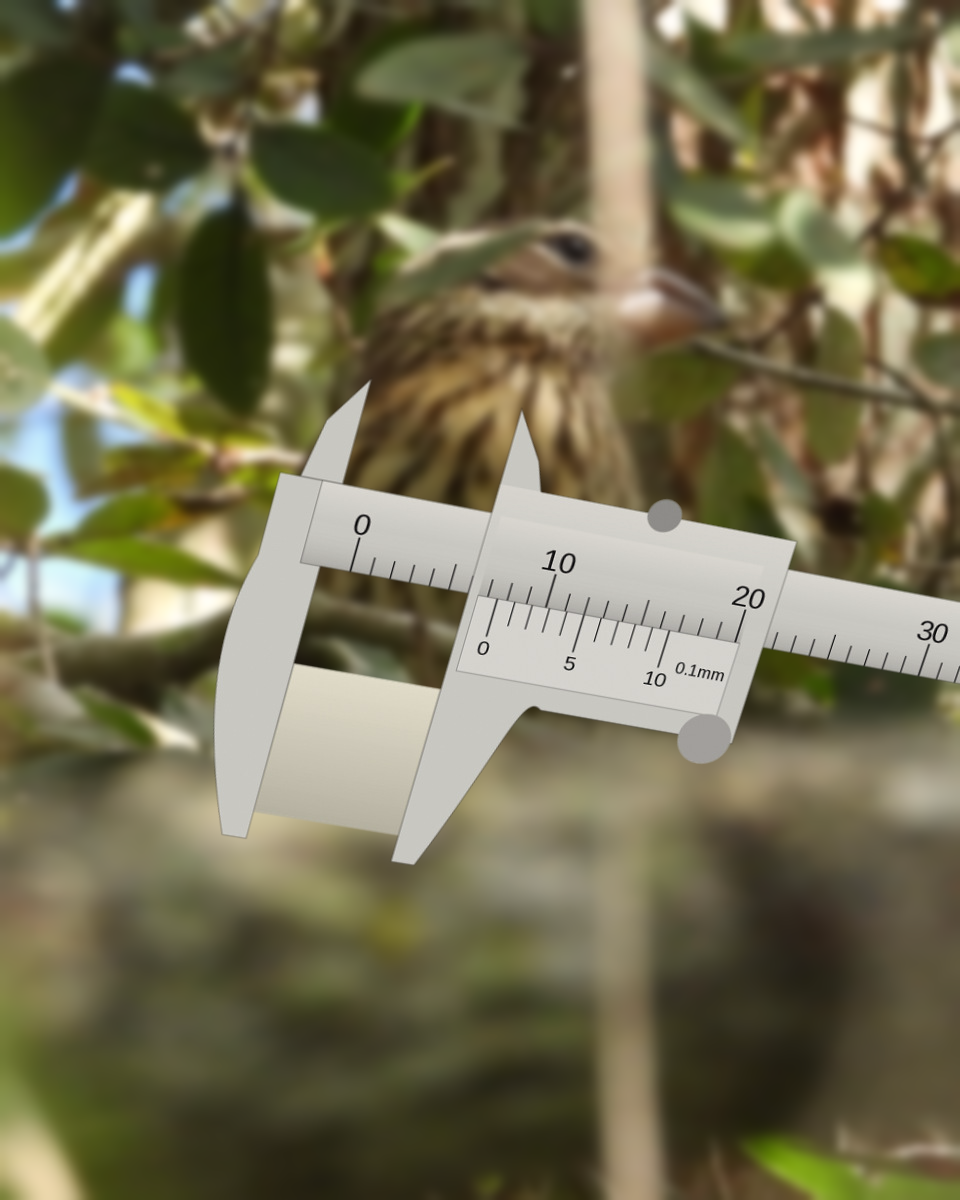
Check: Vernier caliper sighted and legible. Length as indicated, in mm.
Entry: 7.5 mm
